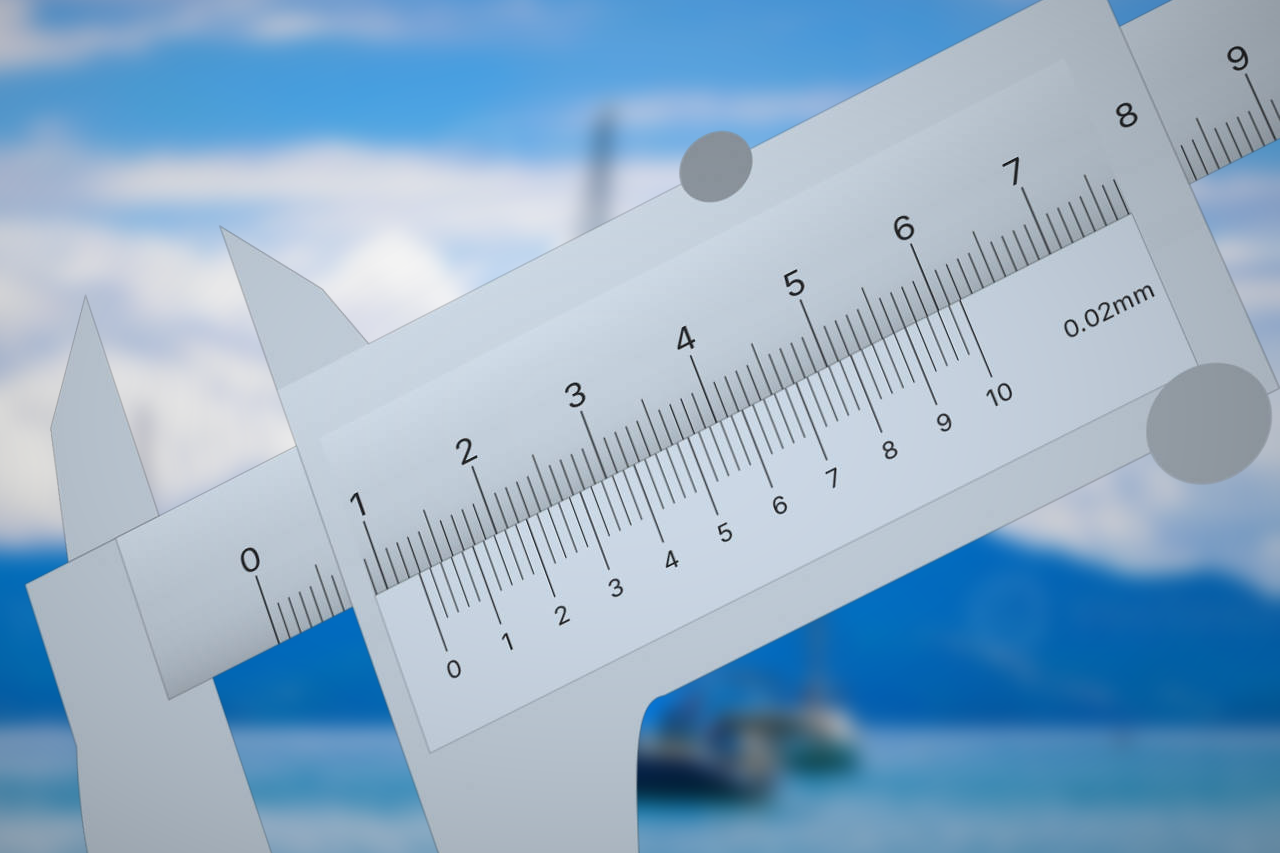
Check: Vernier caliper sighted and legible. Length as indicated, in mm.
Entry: 12.9 mm
